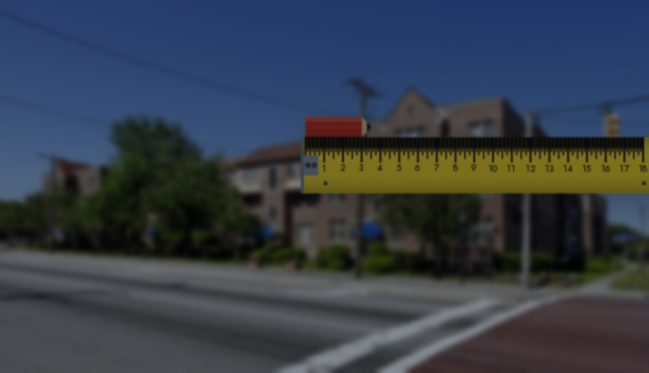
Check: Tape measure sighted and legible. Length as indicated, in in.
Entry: 3.5 in
